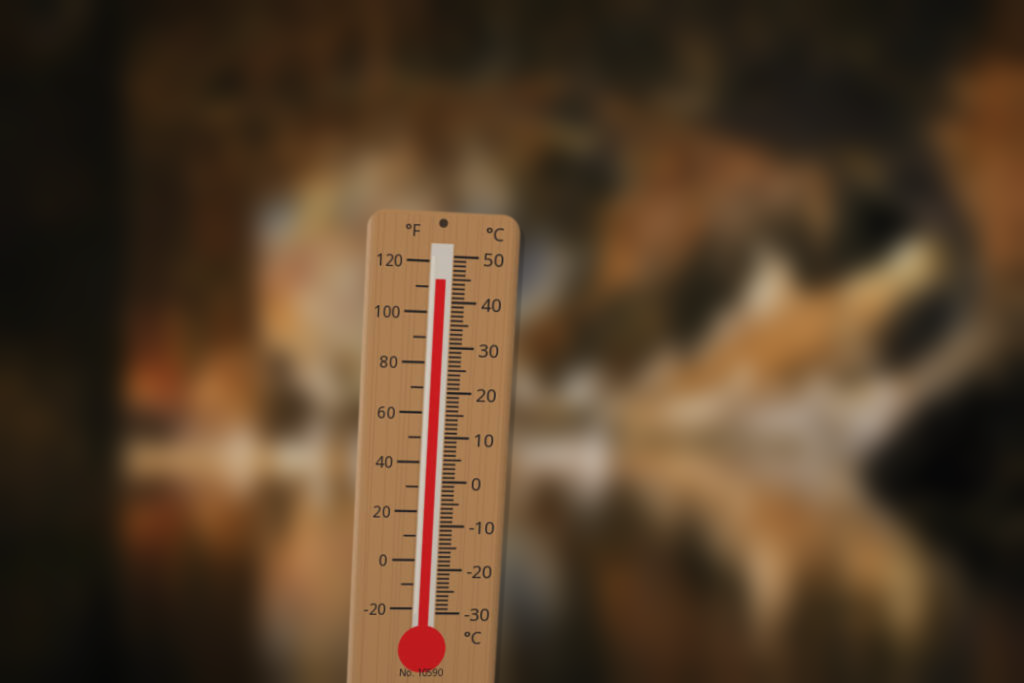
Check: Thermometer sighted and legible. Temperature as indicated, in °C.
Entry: 45 °C
